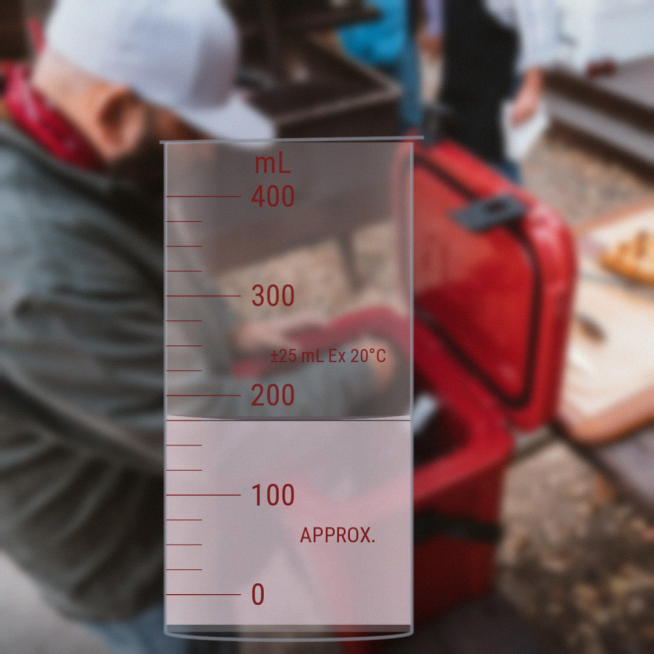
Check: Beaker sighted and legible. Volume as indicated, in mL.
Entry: 175 mL
